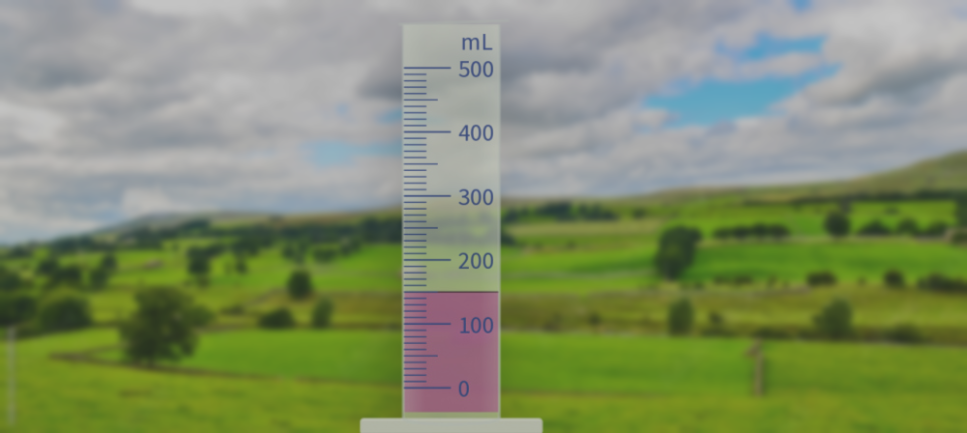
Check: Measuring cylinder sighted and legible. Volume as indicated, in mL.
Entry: 150 mL
